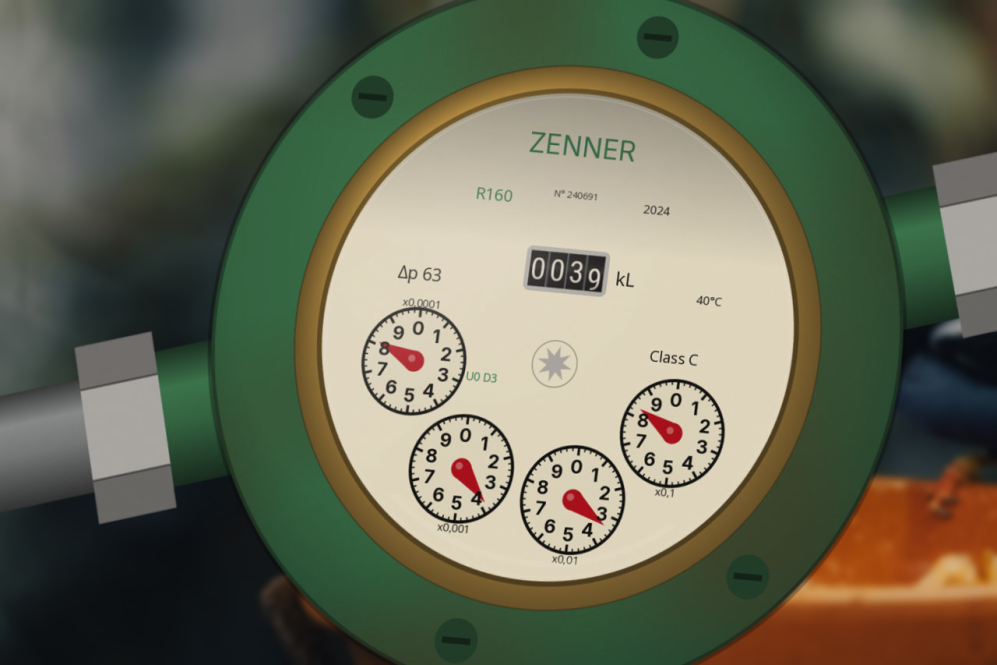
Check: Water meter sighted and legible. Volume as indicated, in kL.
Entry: 38.8338 kL
